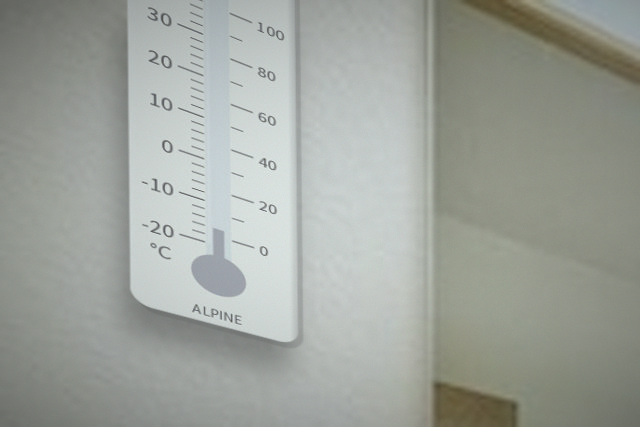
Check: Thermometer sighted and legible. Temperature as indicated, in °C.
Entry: -16 °C
